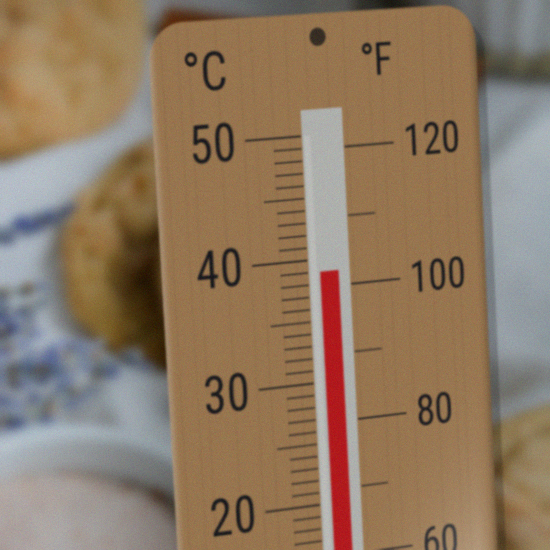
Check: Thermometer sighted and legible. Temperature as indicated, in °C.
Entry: 39 °C
